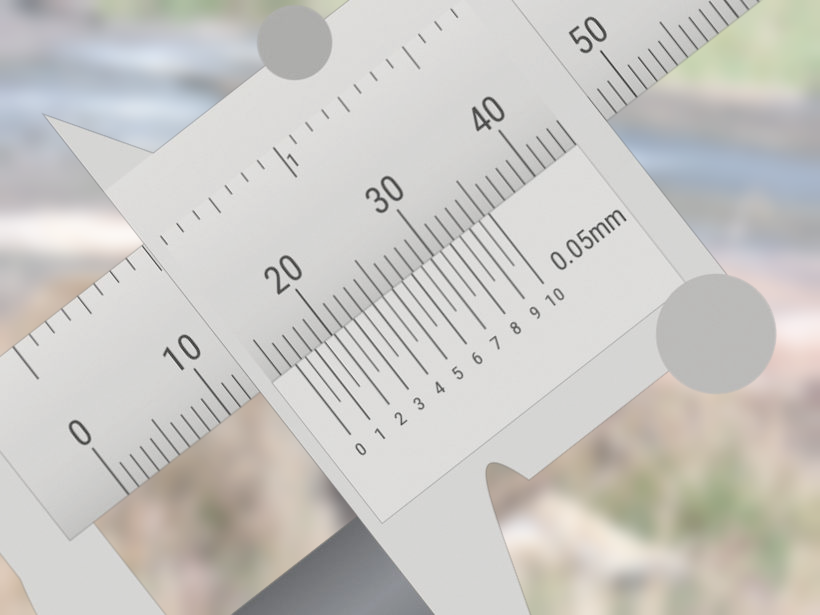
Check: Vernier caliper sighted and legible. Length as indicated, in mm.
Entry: 16.4 mm
